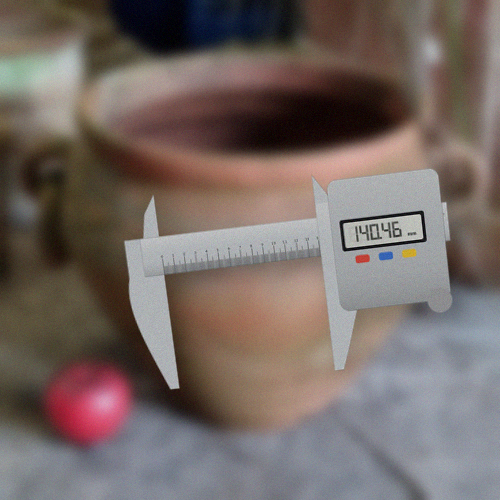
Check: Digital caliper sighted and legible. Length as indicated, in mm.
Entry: 140.46 mm
